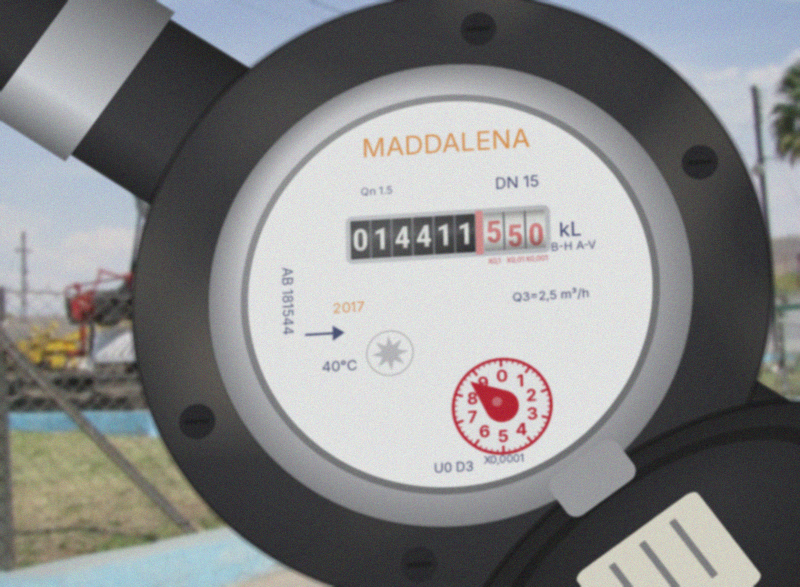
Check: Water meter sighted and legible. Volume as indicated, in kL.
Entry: 14411.5498 kL
